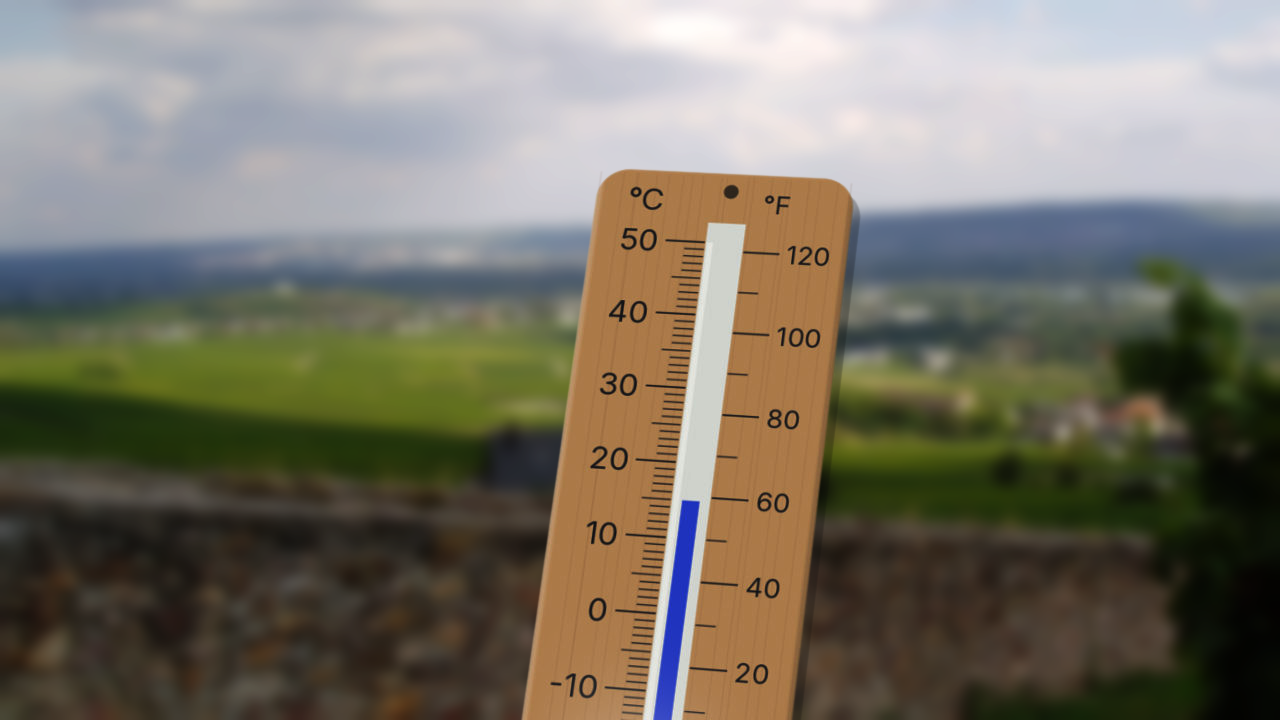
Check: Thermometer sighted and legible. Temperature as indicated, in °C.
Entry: 15 °C
